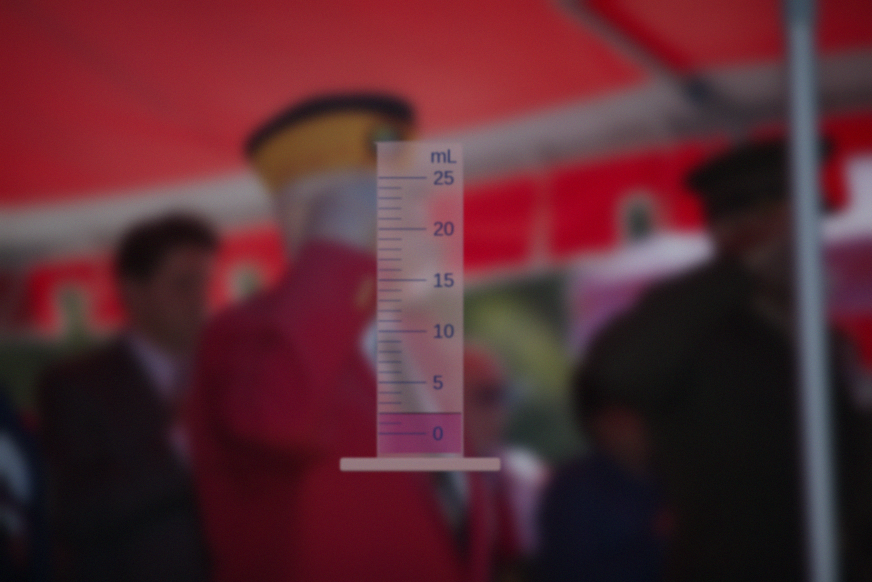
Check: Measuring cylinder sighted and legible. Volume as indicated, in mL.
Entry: 2 mL
